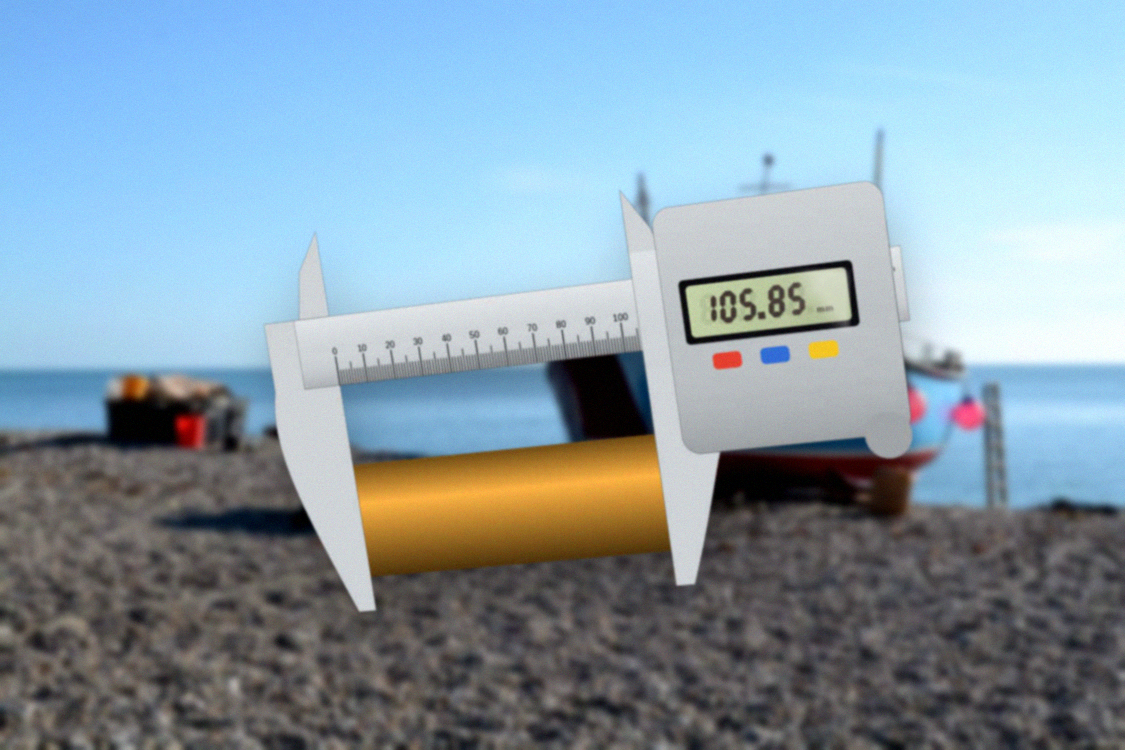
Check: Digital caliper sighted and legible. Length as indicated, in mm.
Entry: 105.85 mm
